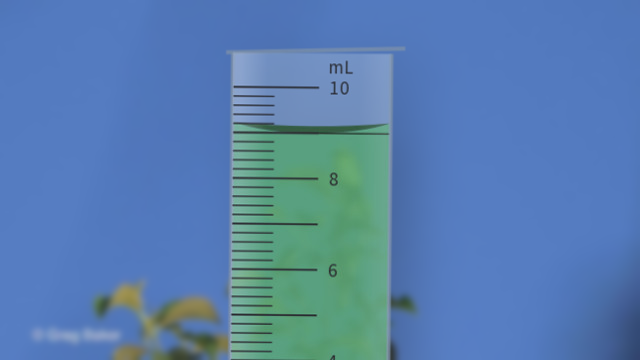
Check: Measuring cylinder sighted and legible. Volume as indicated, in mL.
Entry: 9 mL
